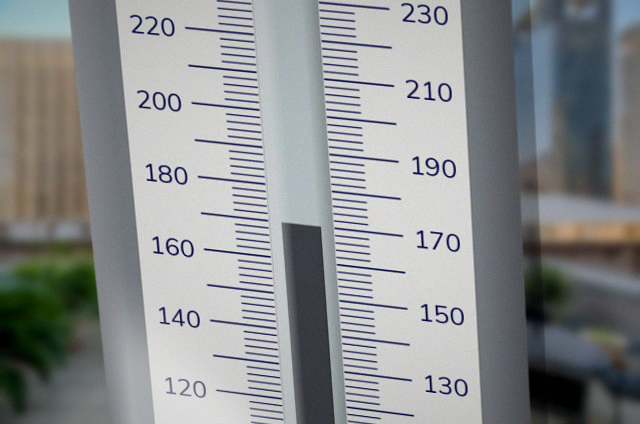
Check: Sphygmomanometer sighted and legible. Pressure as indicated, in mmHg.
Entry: 170 mmHg
